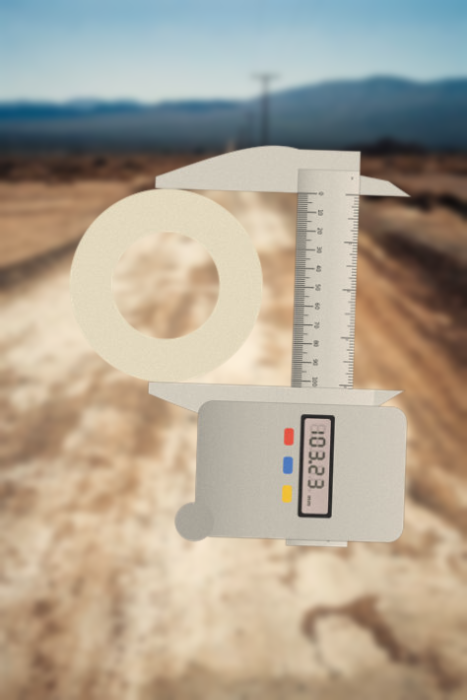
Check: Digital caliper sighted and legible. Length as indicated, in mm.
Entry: 103.23 mm
